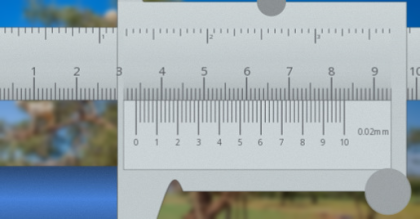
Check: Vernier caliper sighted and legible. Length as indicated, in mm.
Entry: 34.0 mm
